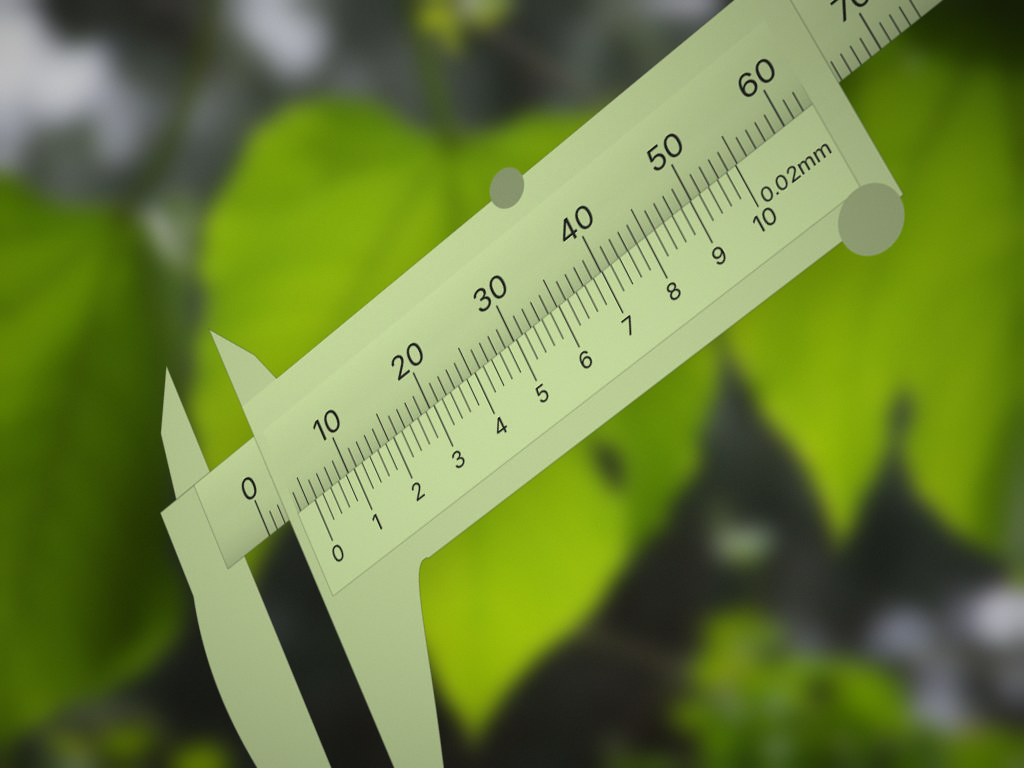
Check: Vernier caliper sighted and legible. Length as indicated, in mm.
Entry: 5.8 mm
